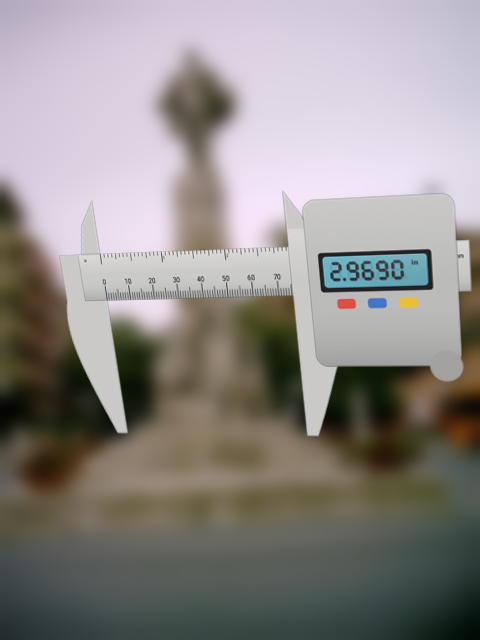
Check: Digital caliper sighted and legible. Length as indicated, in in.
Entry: 2.9690 in
